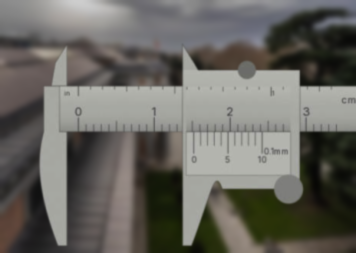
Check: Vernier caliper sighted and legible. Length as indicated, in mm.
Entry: 15.2 mm
